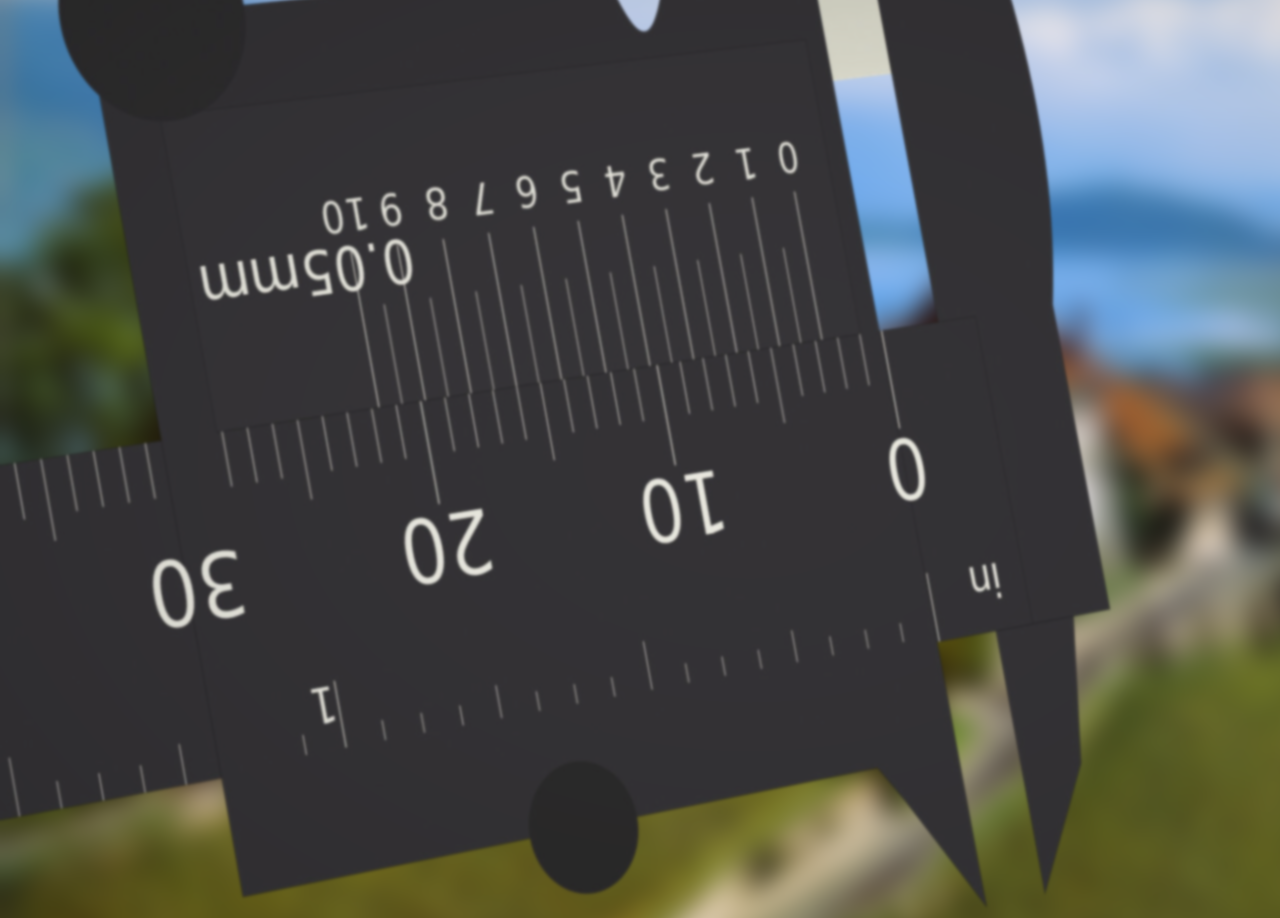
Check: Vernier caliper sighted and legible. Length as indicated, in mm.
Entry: 2.7 mm
